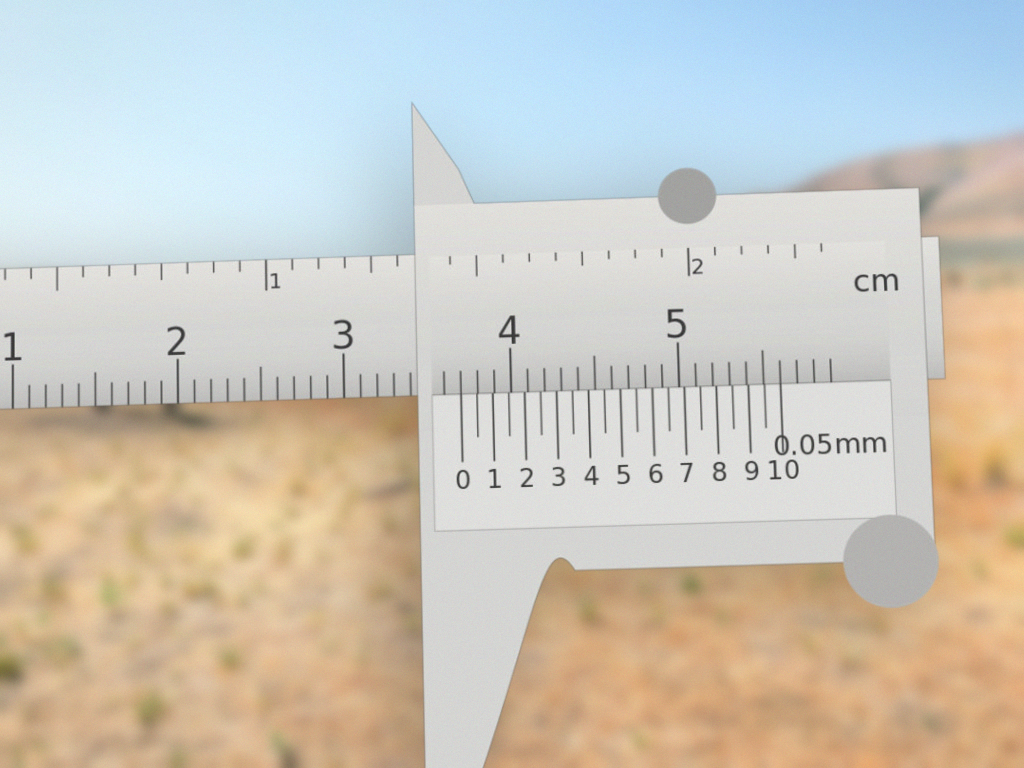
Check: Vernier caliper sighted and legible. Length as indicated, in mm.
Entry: 37.0 mm
